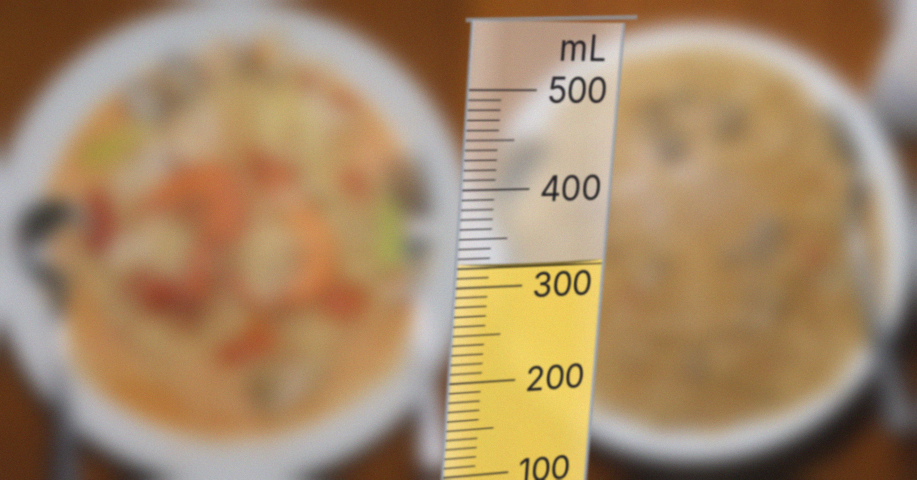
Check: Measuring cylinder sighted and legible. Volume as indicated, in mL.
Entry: 320 mL
